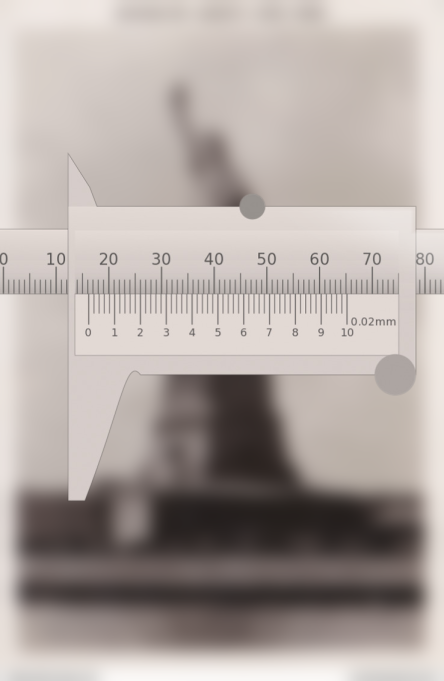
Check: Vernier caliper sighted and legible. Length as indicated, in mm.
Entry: 16.2 mm
